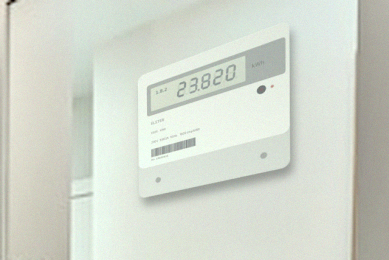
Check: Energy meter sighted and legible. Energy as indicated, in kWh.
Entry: 23.820 kWh
